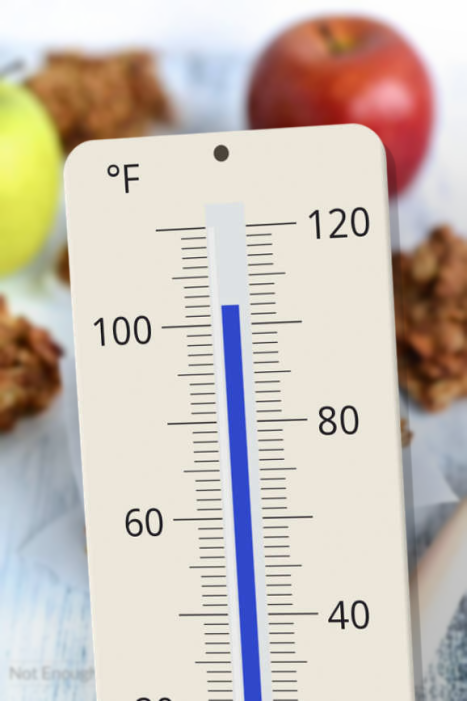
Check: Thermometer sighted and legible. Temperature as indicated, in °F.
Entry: 104 °F
